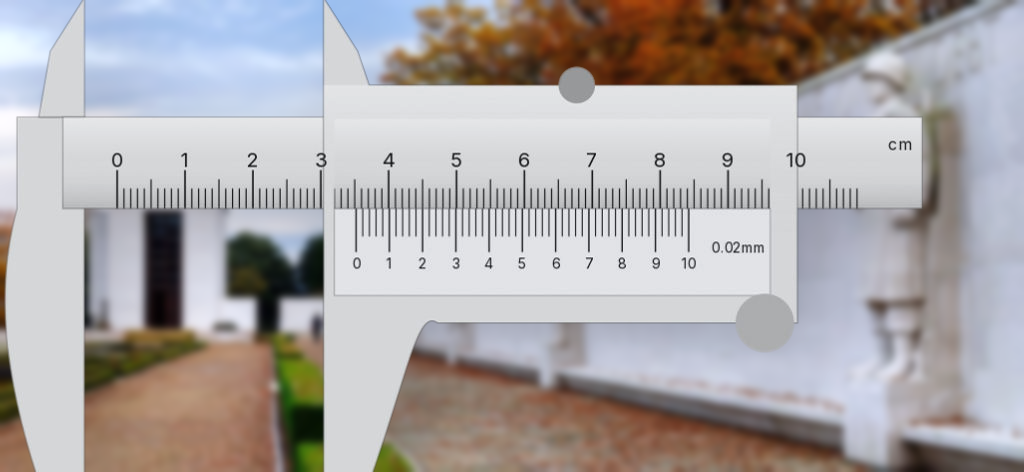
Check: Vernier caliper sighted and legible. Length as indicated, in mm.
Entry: 35.2 mm
